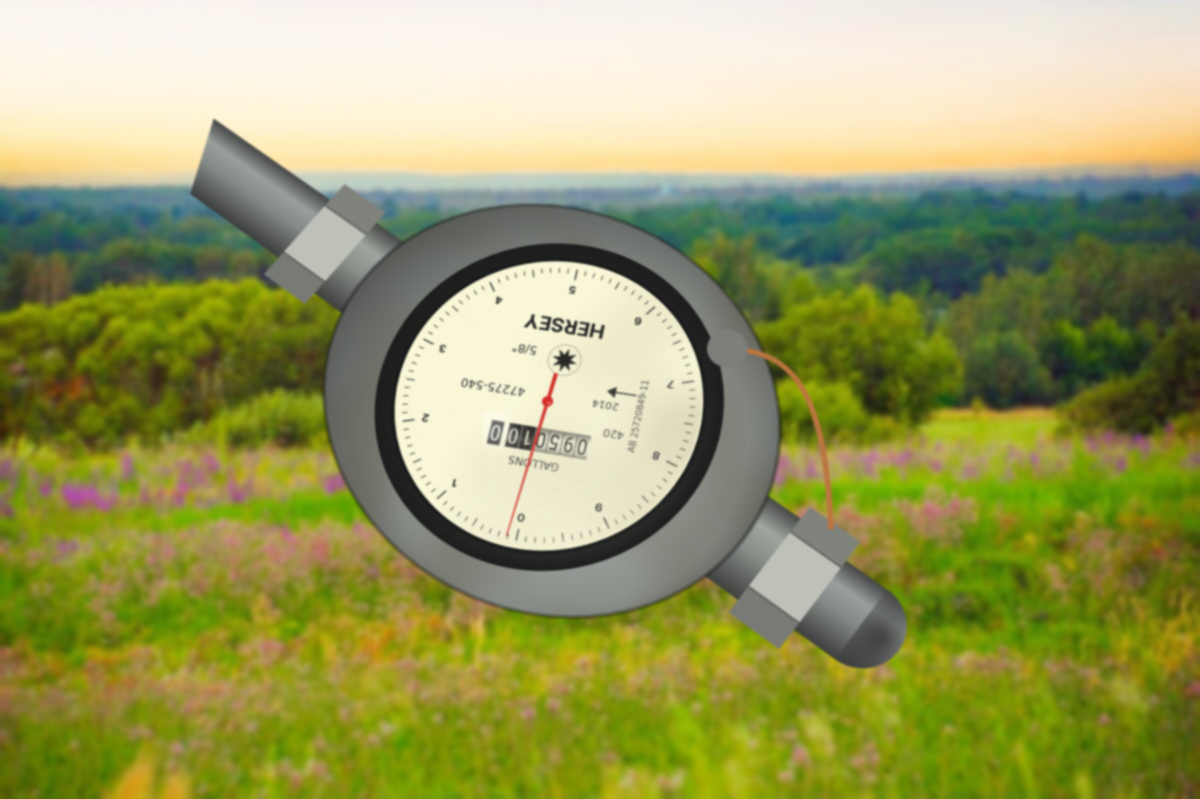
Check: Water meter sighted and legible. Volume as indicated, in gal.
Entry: 950100.1 gal
